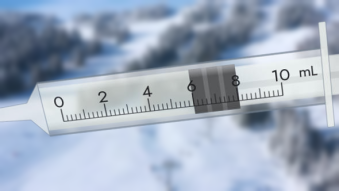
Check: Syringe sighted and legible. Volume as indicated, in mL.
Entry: 6 mL
